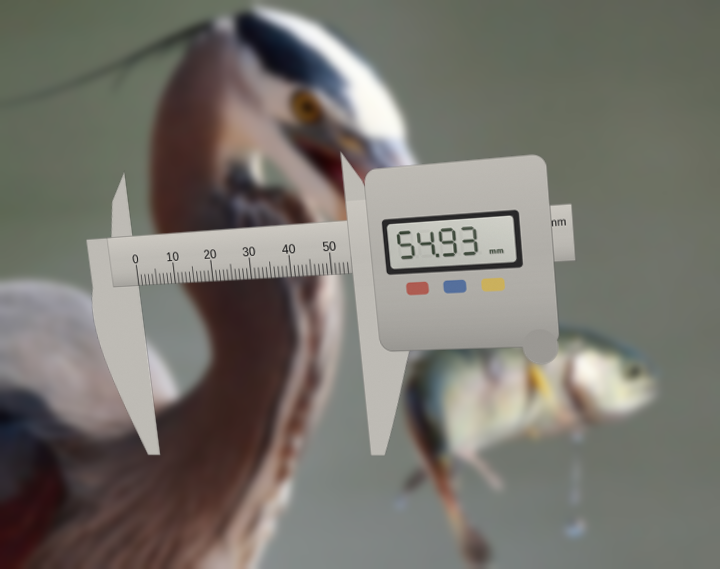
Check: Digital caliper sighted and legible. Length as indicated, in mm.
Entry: 54.93 mm
